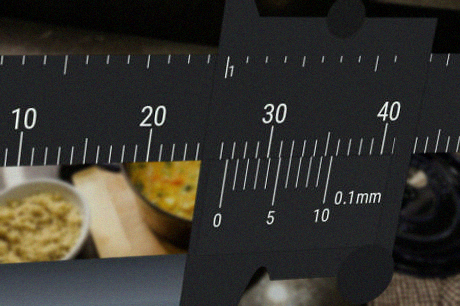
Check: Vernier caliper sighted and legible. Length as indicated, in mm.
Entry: 26.6 mm
